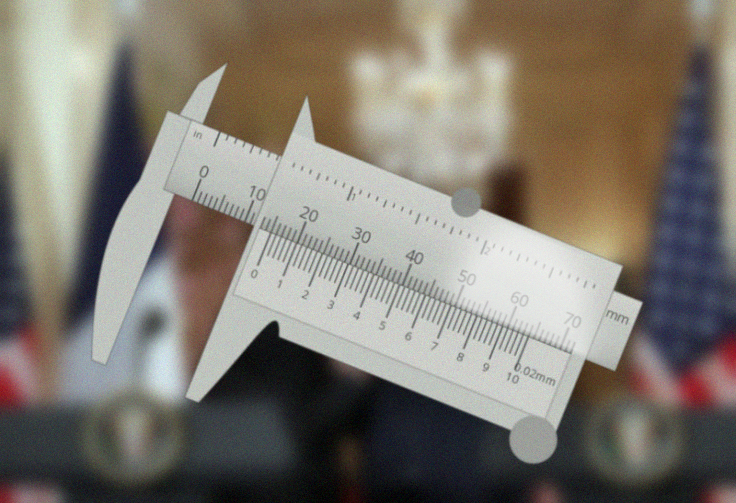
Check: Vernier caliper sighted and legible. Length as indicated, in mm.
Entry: 15.0 mm
